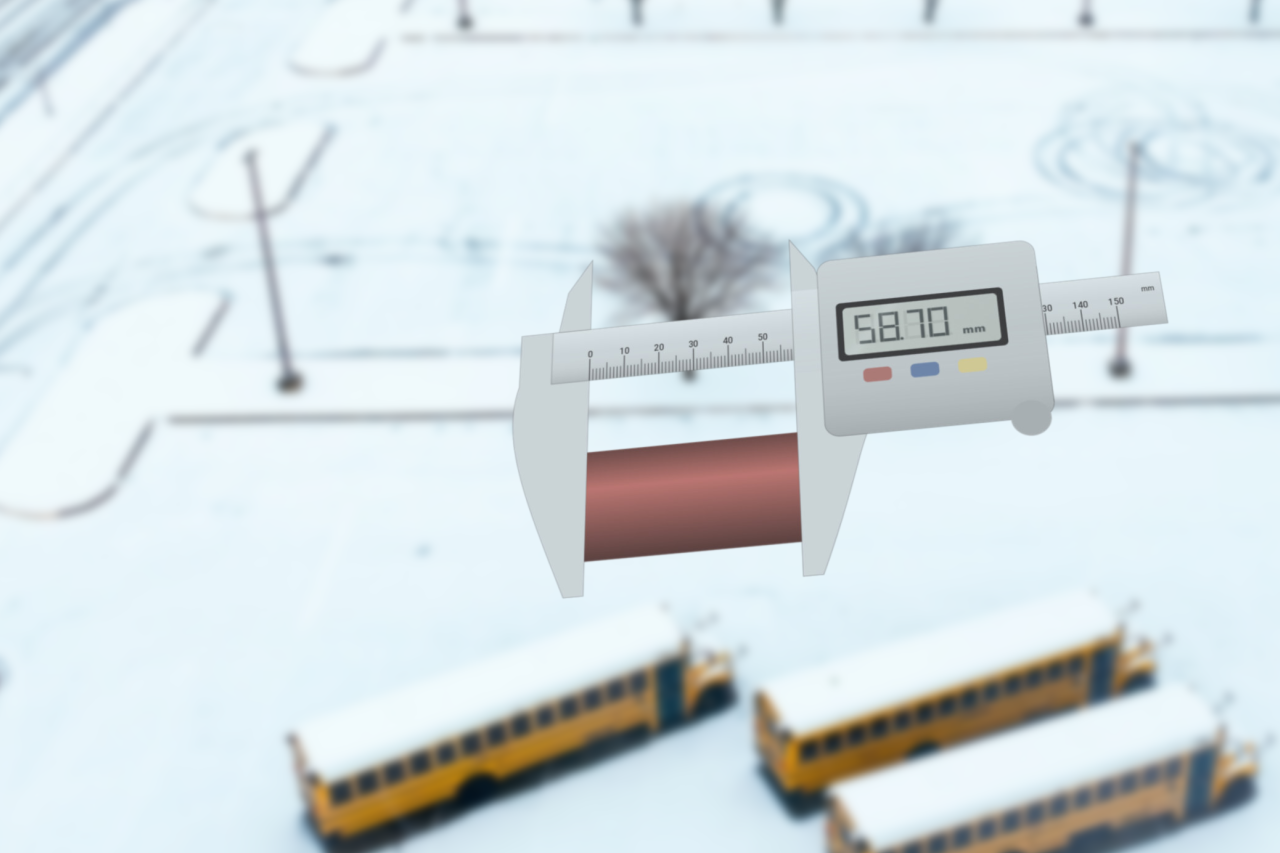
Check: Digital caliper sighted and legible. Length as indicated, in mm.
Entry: 58.70 mm
